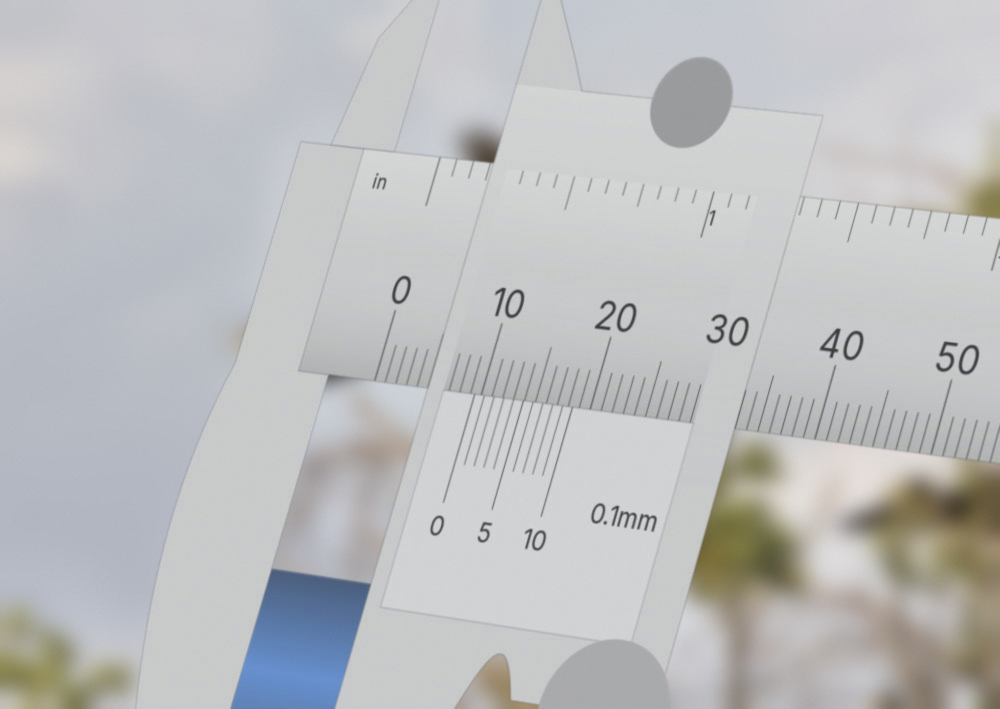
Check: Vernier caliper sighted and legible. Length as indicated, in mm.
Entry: 9.4 mm
